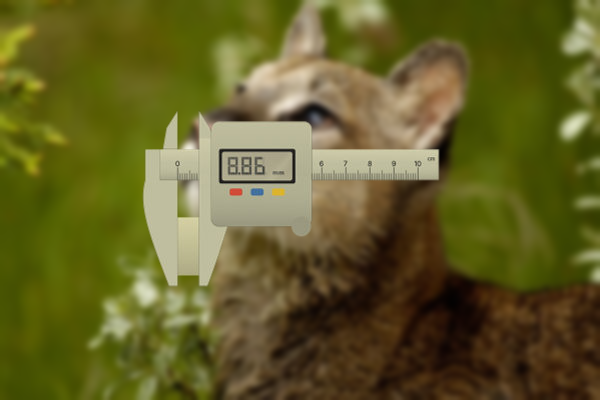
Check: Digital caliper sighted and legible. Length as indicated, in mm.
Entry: 8.86 mm
